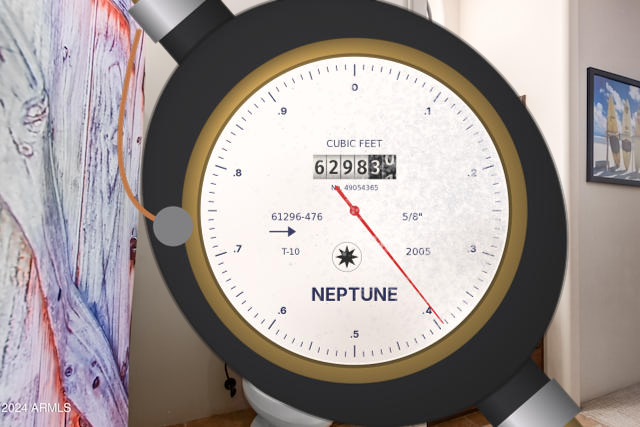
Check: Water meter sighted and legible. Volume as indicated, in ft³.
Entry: 629830.39 ft³
